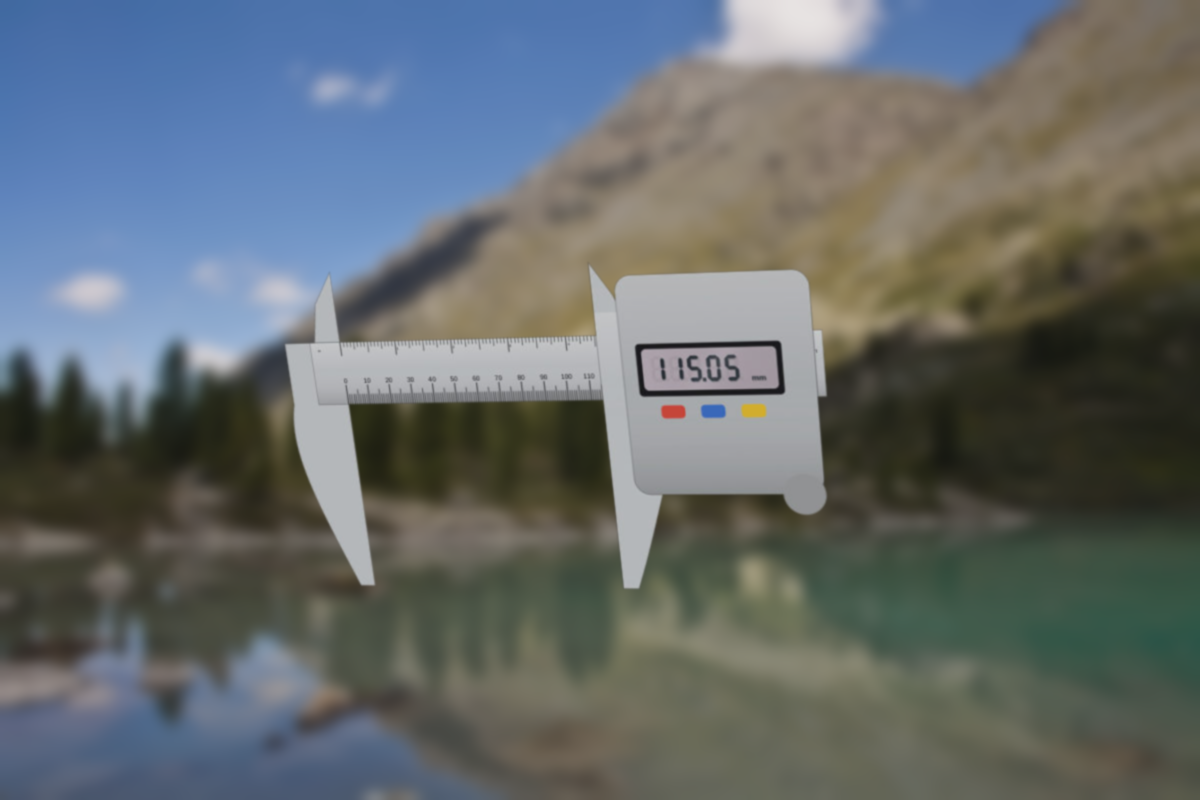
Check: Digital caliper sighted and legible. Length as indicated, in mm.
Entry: 115.05 mm
